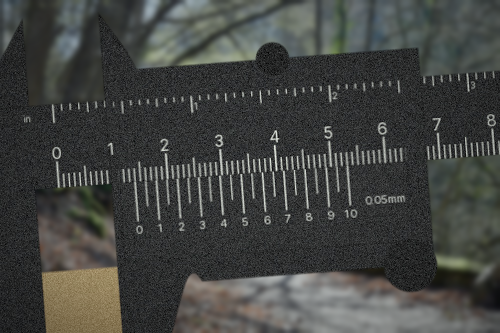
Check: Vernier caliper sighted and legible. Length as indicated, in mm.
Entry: 14.0 mm
